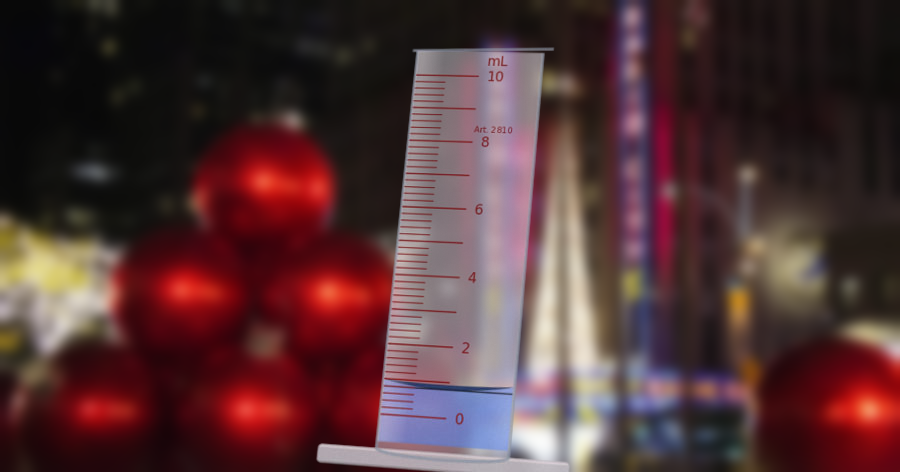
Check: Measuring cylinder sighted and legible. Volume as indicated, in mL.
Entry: 0.8 mL
